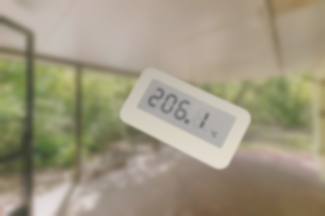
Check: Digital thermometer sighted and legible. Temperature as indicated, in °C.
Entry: 206.1 °C
